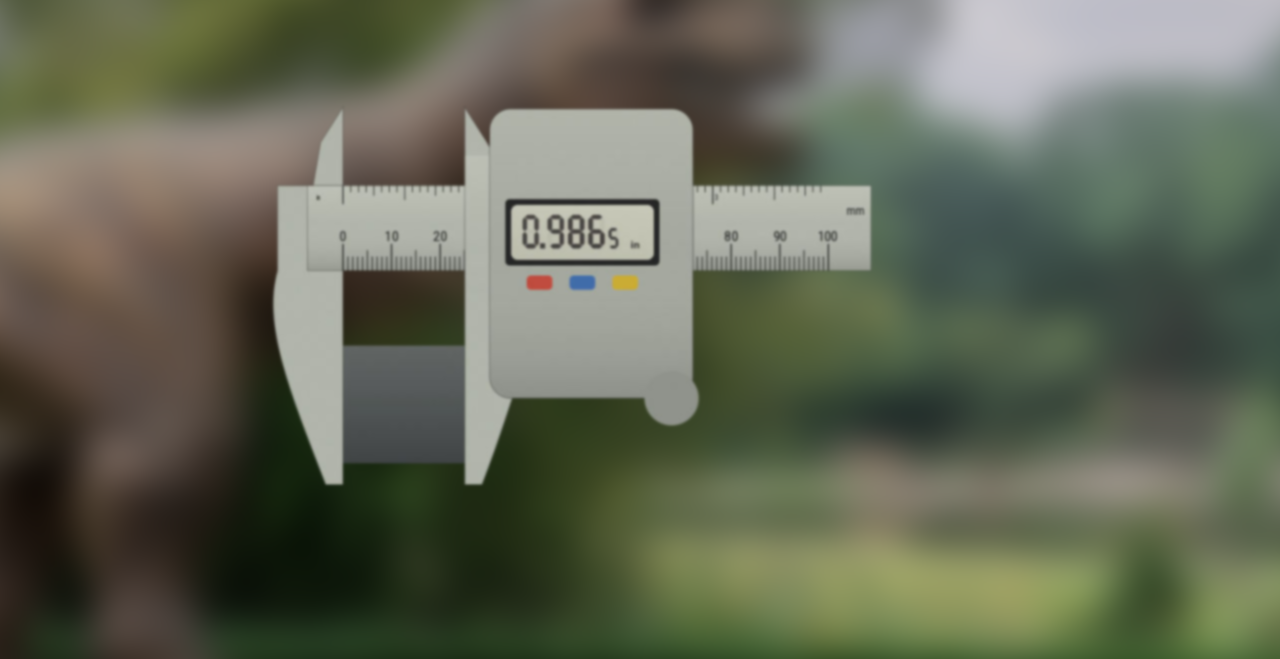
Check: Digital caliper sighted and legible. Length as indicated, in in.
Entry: 0.9865 in
